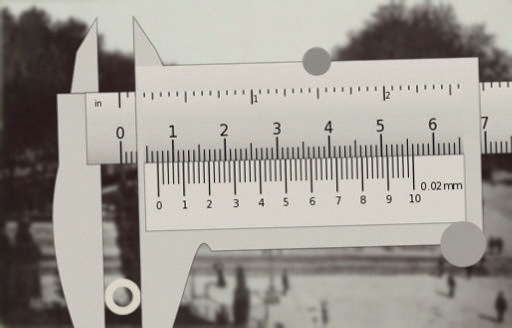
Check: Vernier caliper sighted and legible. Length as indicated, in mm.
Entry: 7.0 mm
